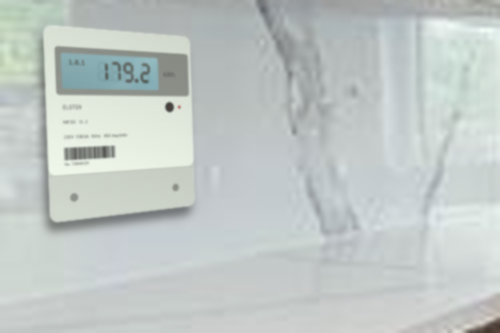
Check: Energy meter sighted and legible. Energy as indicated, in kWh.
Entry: 179.2 kWh
